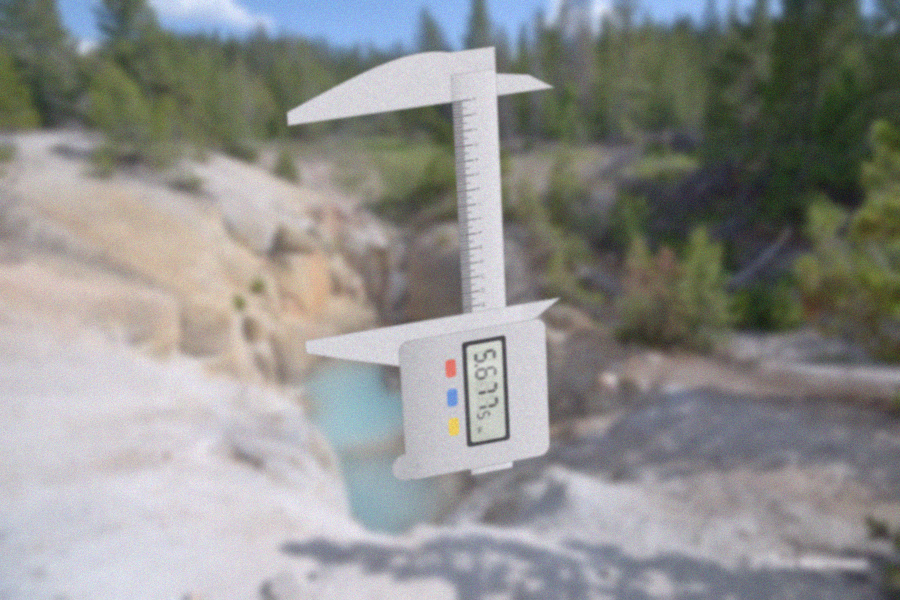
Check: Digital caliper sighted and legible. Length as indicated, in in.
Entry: 5.6775 in
